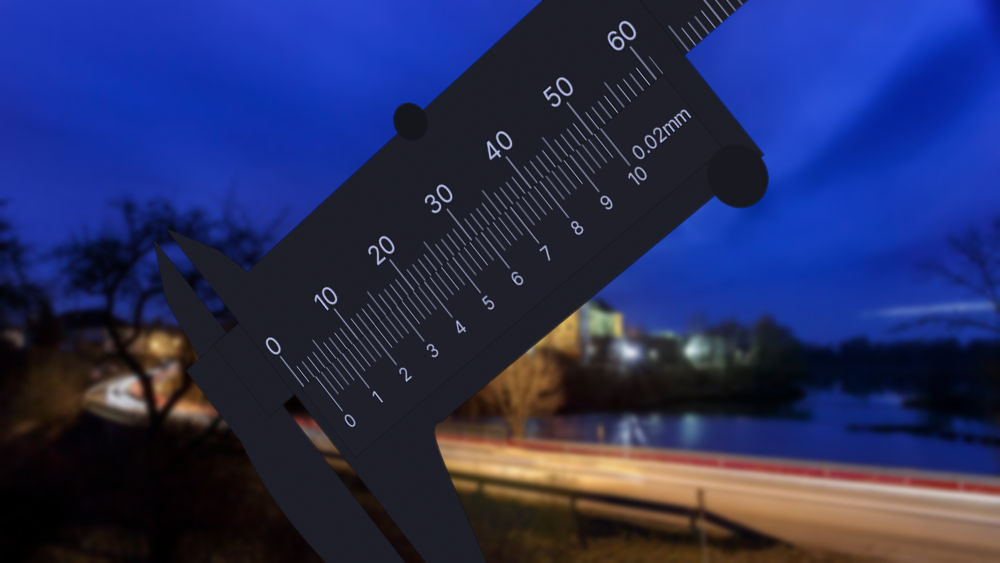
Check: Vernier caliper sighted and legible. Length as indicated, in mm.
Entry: 2.2 mm
